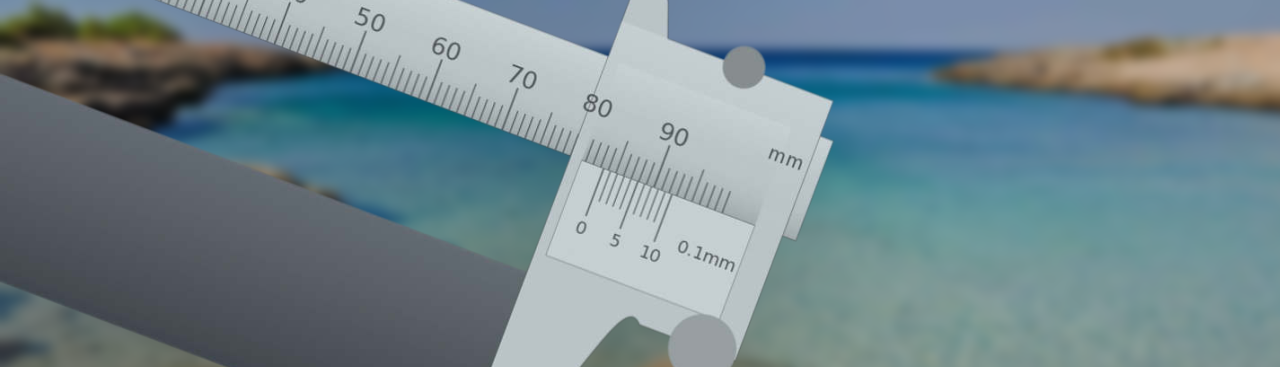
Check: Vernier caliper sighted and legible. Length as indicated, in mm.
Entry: 83.4 mm
